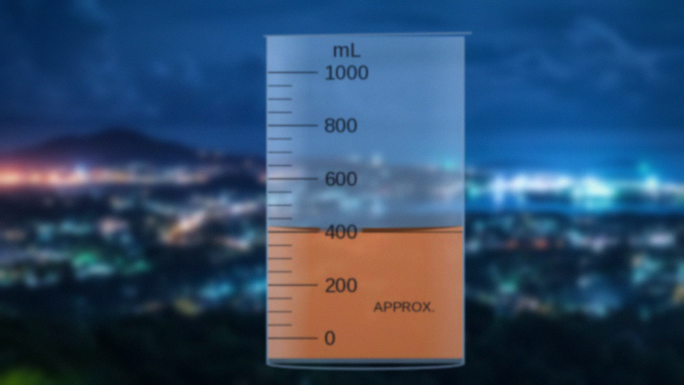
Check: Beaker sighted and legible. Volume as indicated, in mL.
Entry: 400 mL
